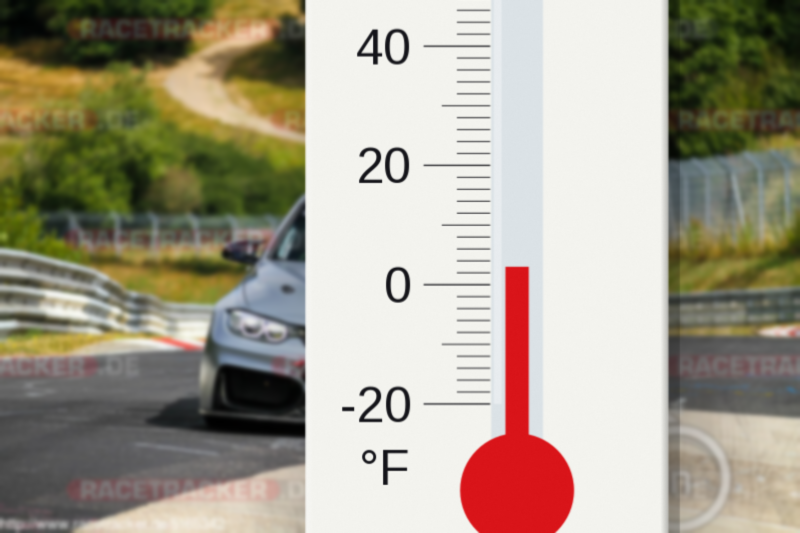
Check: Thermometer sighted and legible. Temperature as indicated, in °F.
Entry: 3 °F
